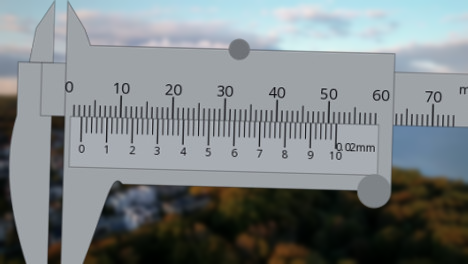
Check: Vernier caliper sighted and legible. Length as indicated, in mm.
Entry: 2.5 mm
